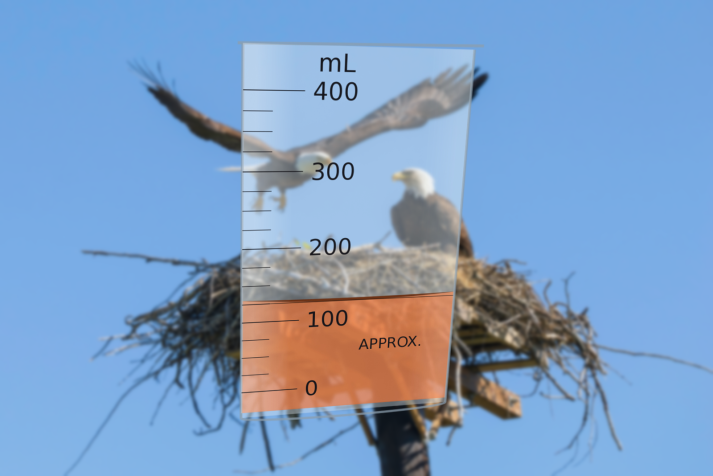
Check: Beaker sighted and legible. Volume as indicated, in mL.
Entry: 125 mL
